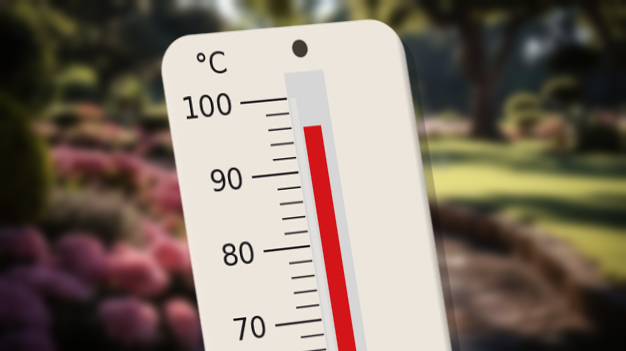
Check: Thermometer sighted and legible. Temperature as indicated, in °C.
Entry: 96 °C
